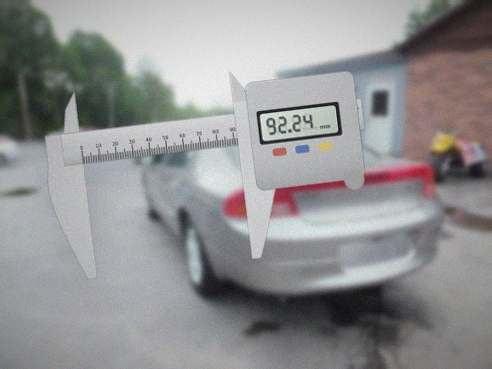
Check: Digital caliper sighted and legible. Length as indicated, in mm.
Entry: 92.24 mm
